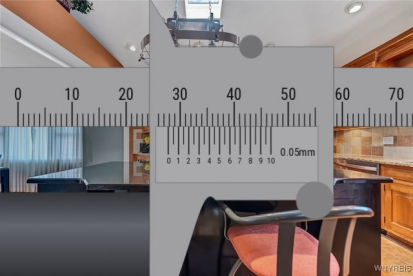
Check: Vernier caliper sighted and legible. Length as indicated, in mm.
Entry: 27.8 mm
